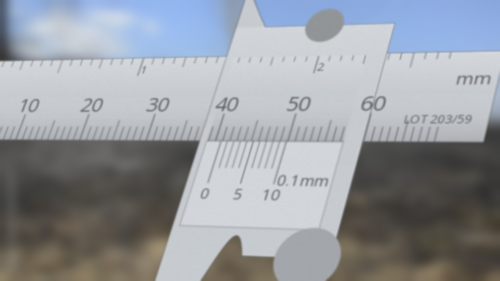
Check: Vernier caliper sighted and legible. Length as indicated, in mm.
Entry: 40.8 mm
